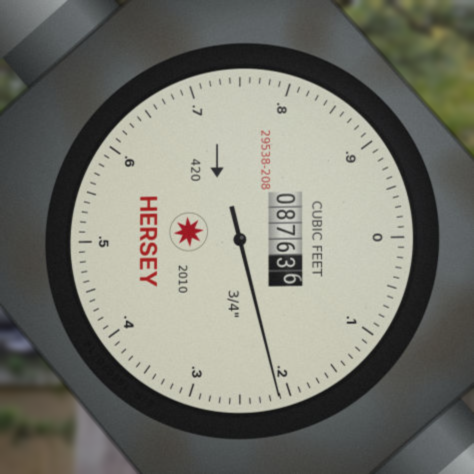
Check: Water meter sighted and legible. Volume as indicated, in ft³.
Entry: 87636.21 ft³
